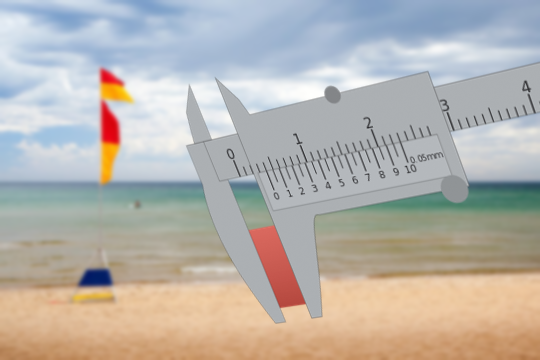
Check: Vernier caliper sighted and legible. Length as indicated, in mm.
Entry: 4.0 mm
